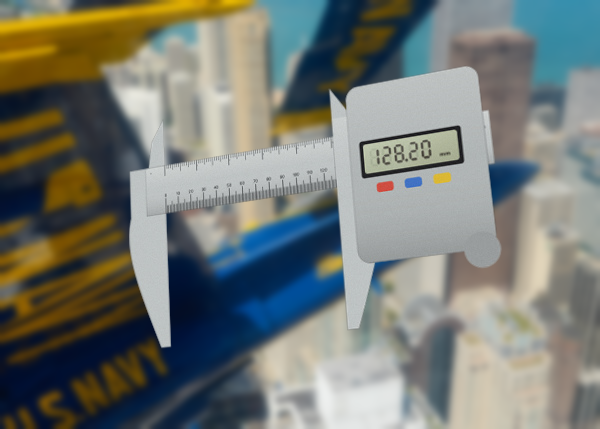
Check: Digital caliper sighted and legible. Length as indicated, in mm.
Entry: 128.20 mm
